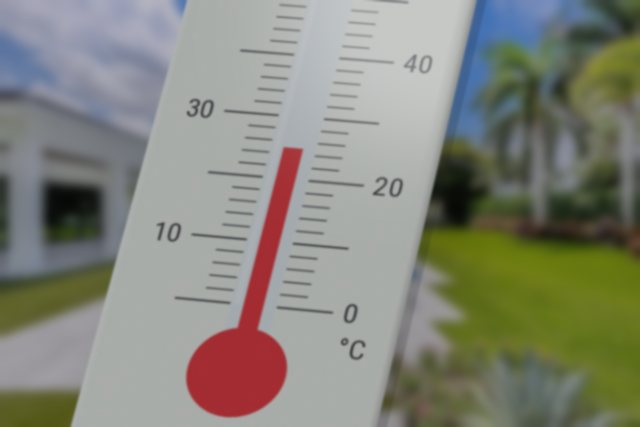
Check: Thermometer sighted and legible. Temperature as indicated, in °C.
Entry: 25 °C
